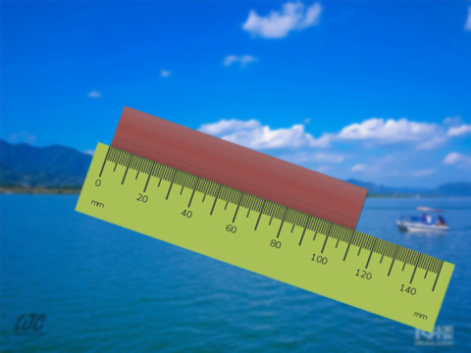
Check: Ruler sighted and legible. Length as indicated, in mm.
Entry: 110 mm
